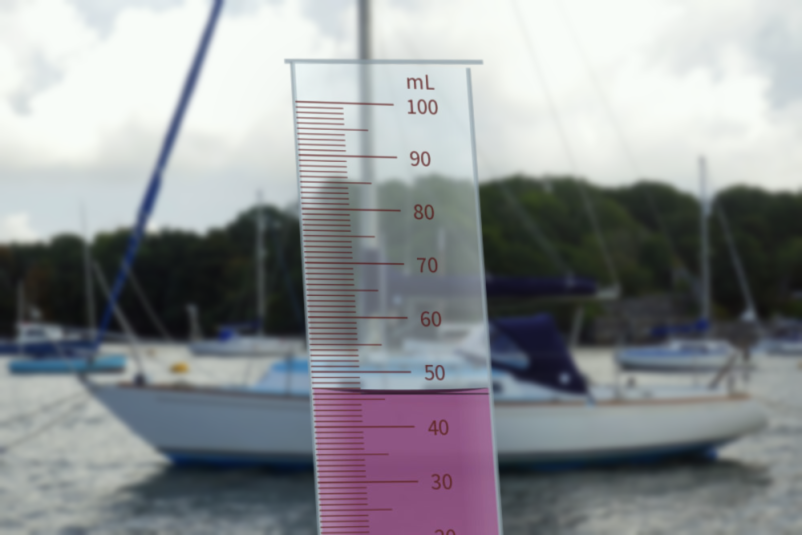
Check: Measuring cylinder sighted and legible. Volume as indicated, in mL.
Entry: 46 mL
